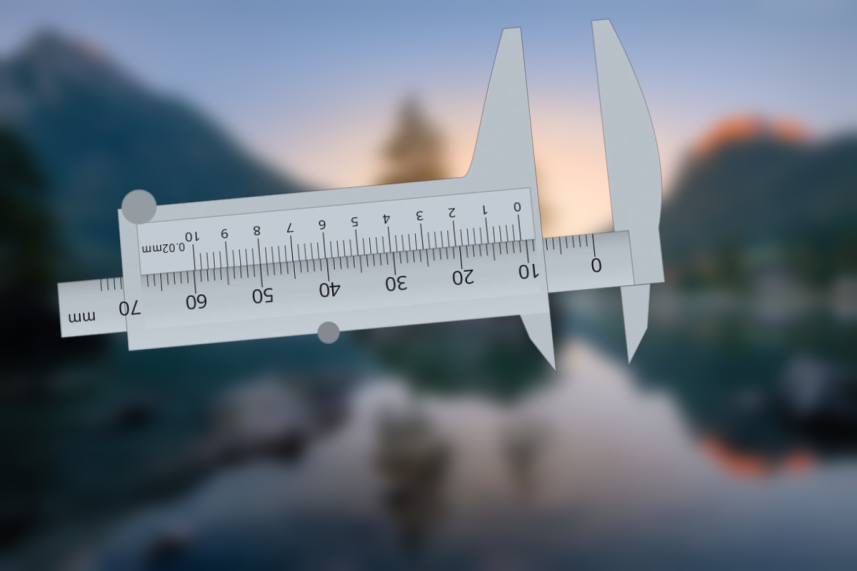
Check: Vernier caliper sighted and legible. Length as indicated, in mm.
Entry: 10.8 mm
